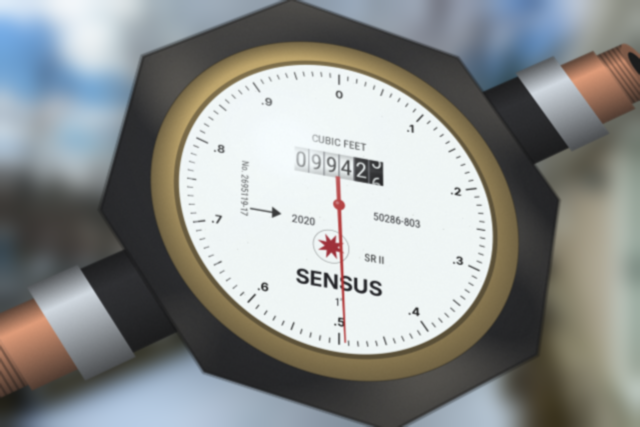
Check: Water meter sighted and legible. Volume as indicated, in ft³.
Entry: 99425.49 ft³
